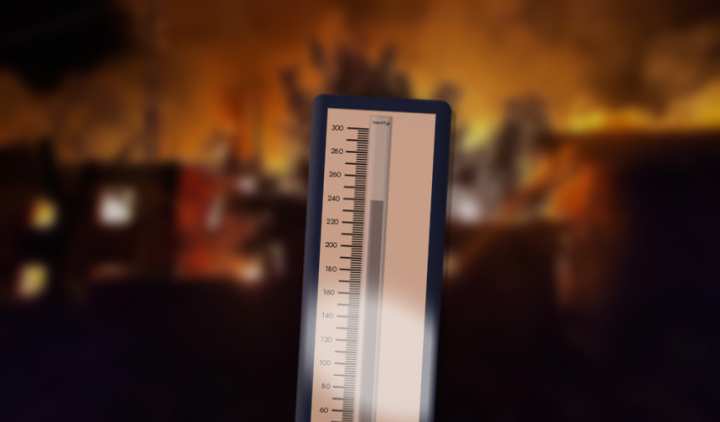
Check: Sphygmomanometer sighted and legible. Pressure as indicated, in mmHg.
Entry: 240 mmHg
